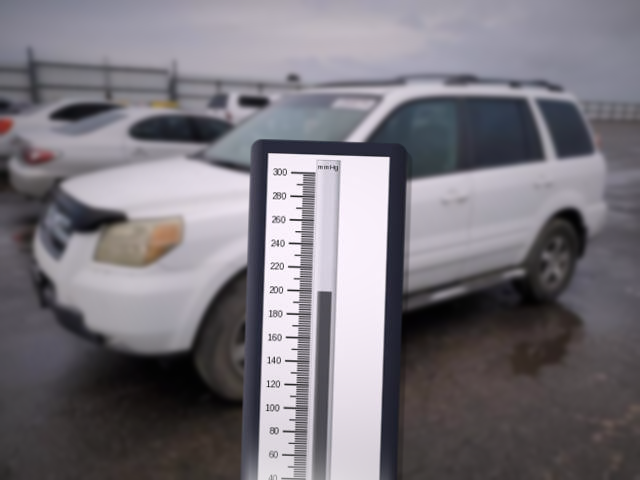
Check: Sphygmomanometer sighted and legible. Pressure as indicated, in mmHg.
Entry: 200 mmHg
